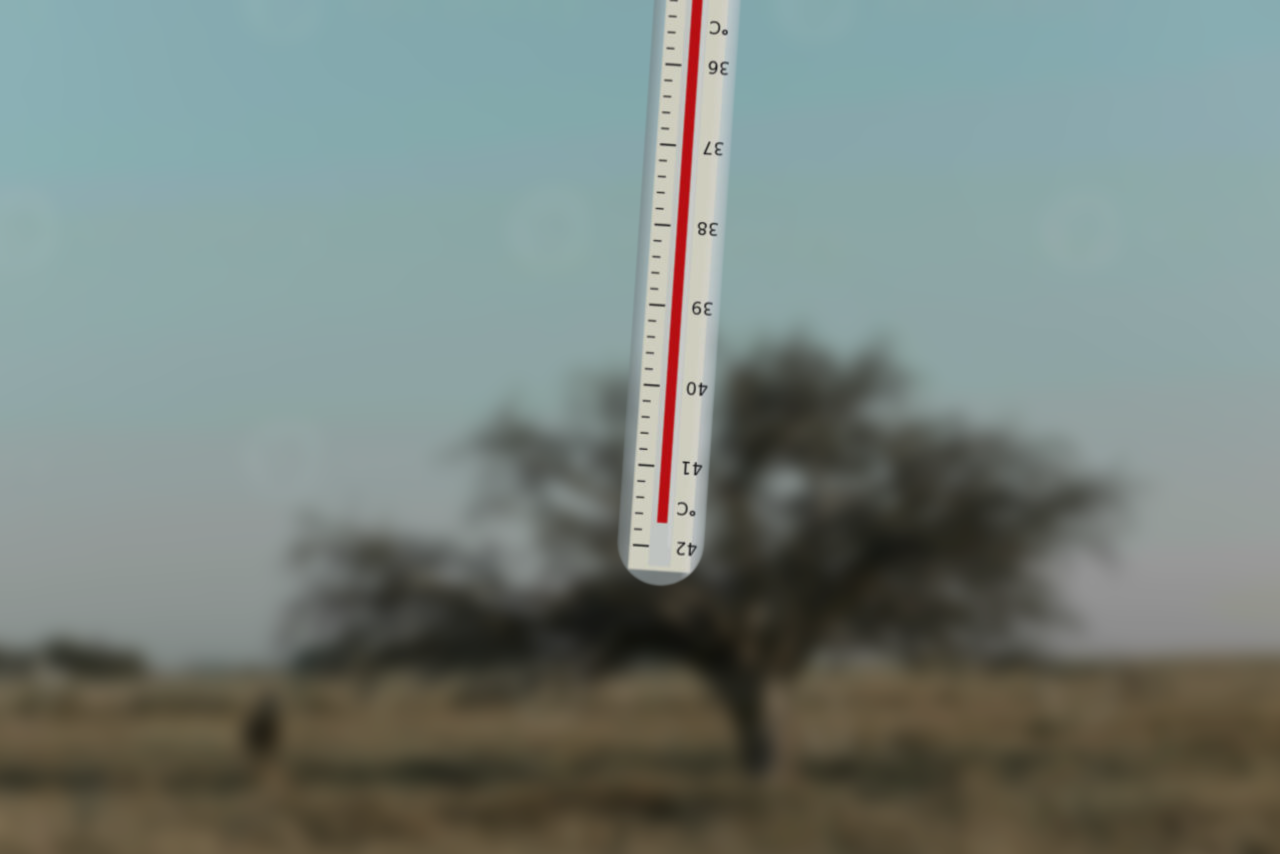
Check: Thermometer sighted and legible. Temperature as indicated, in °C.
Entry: 41.7 °C
